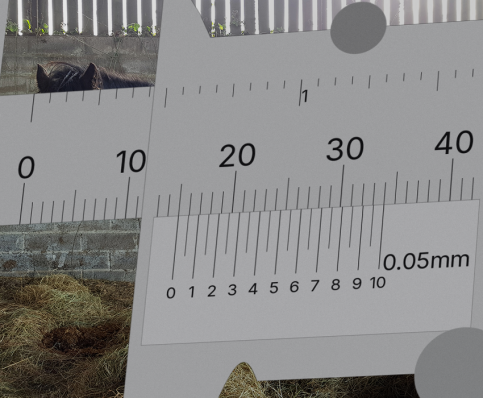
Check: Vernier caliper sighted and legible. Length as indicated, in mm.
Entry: 15.0 mm
